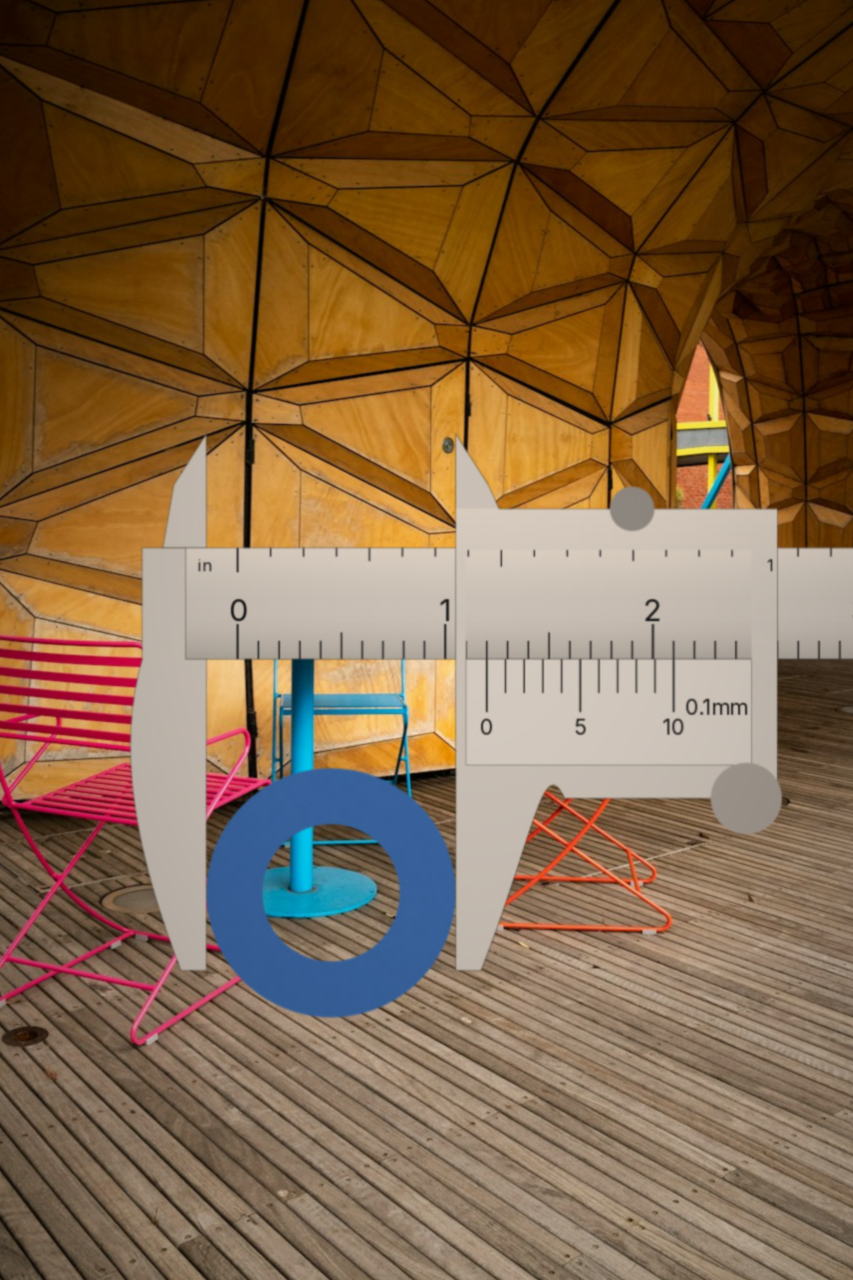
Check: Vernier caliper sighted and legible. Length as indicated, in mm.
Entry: 12.0 mm
